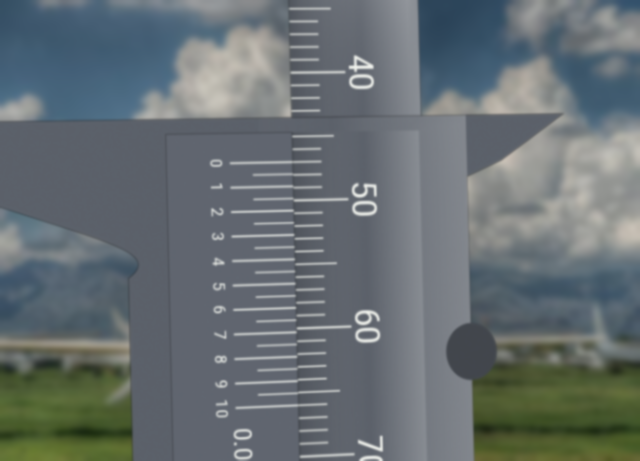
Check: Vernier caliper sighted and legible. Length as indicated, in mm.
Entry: 47.0 mm
